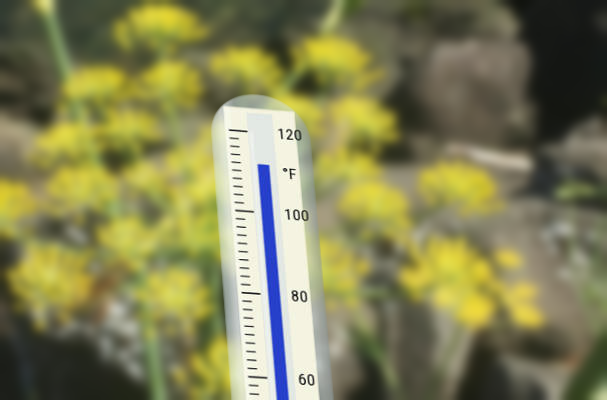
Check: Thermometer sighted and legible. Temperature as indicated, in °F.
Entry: 112 °F
